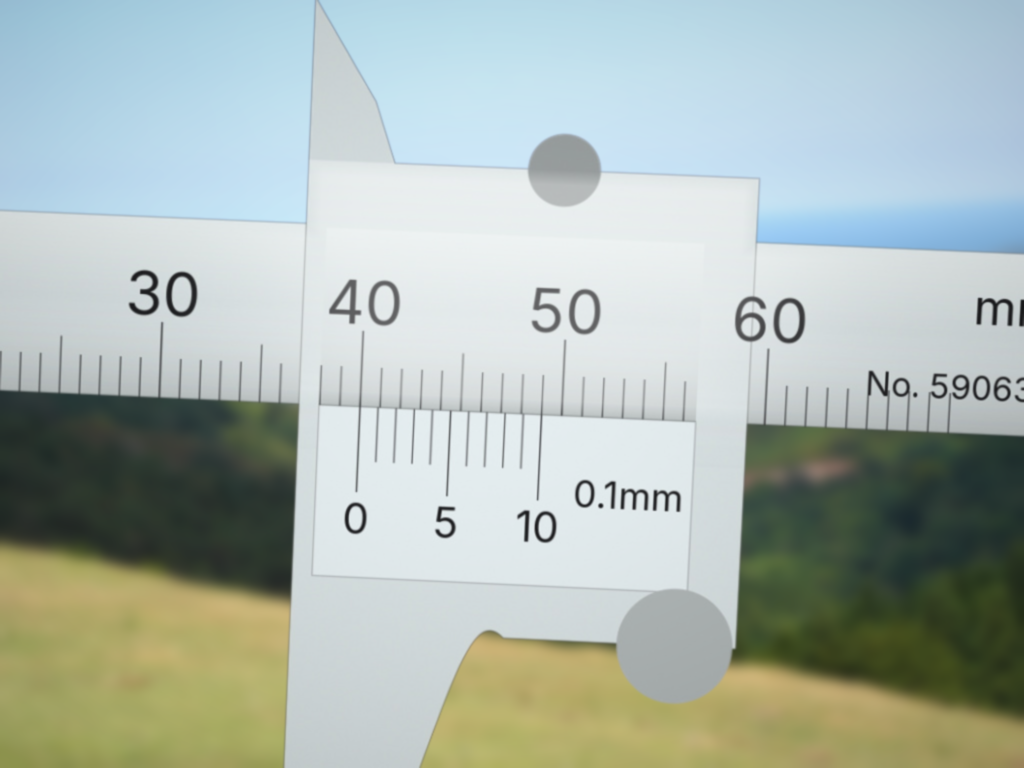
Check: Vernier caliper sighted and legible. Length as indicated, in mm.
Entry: 40.0 mm
